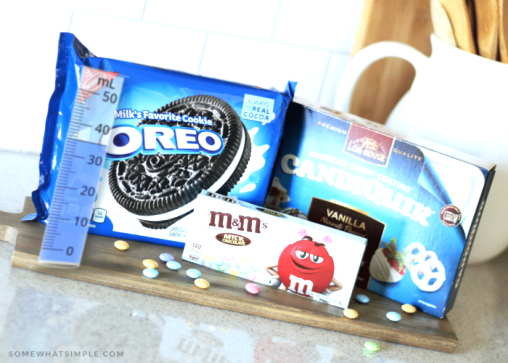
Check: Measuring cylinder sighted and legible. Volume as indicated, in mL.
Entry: 35 mL
